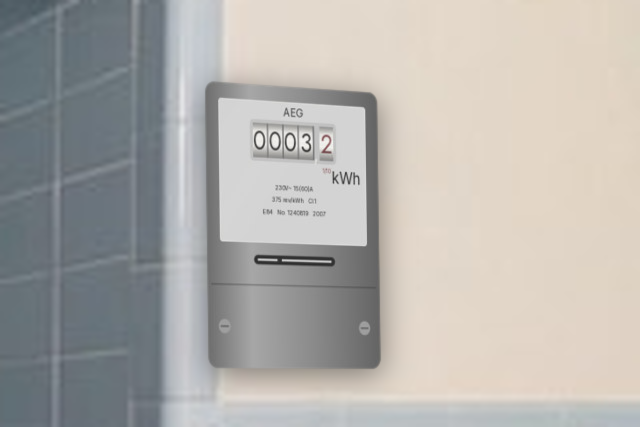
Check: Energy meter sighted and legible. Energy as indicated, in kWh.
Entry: 3.2 kWh
